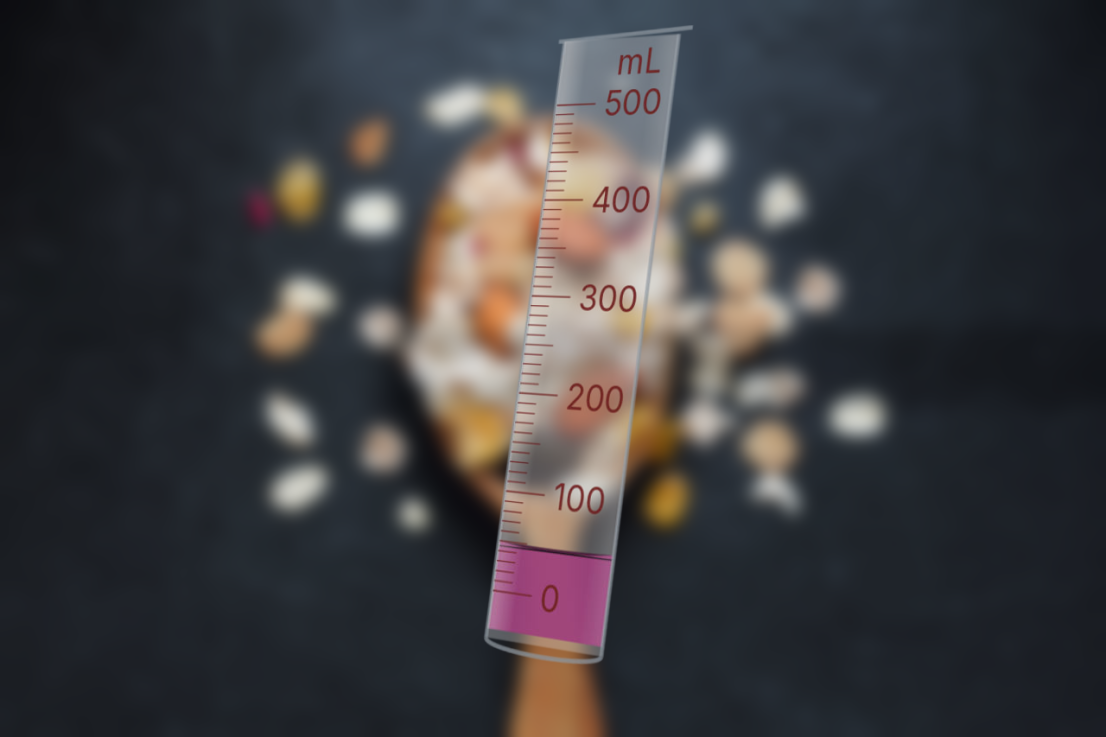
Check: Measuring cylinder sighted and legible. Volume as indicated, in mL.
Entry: 45 mL
